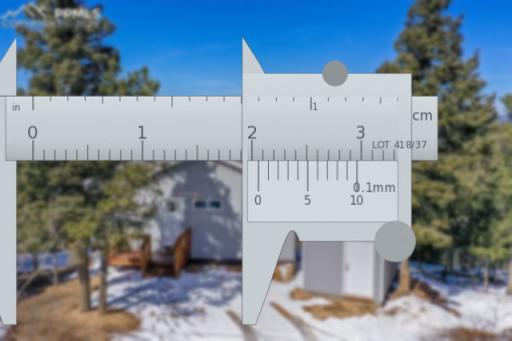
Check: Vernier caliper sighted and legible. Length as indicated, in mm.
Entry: 20.6 mm
